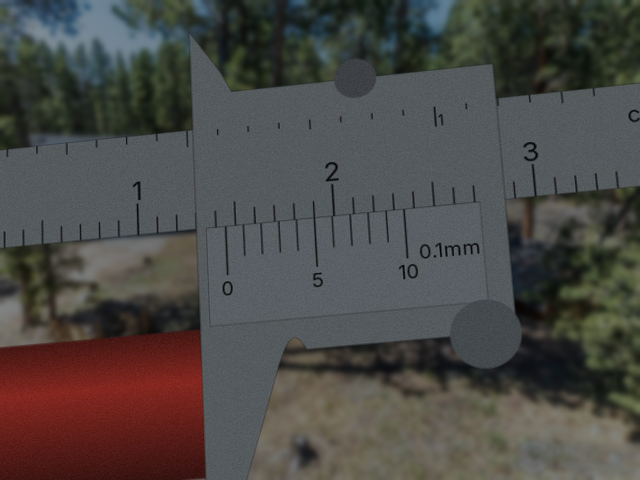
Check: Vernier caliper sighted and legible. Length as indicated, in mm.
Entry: 14.5 mm
